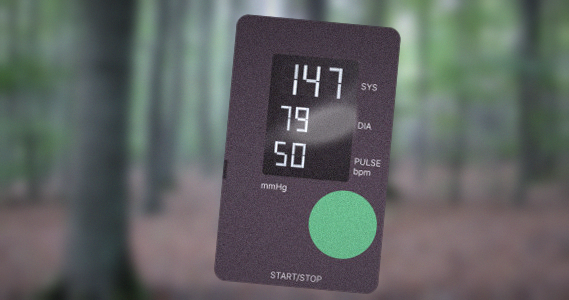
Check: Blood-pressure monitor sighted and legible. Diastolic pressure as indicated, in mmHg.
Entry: 79 mmHg
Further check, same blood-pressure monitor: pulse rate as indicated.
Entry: 50 bpm
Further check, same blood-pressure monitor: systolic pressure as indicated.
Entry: 147 mmHg
